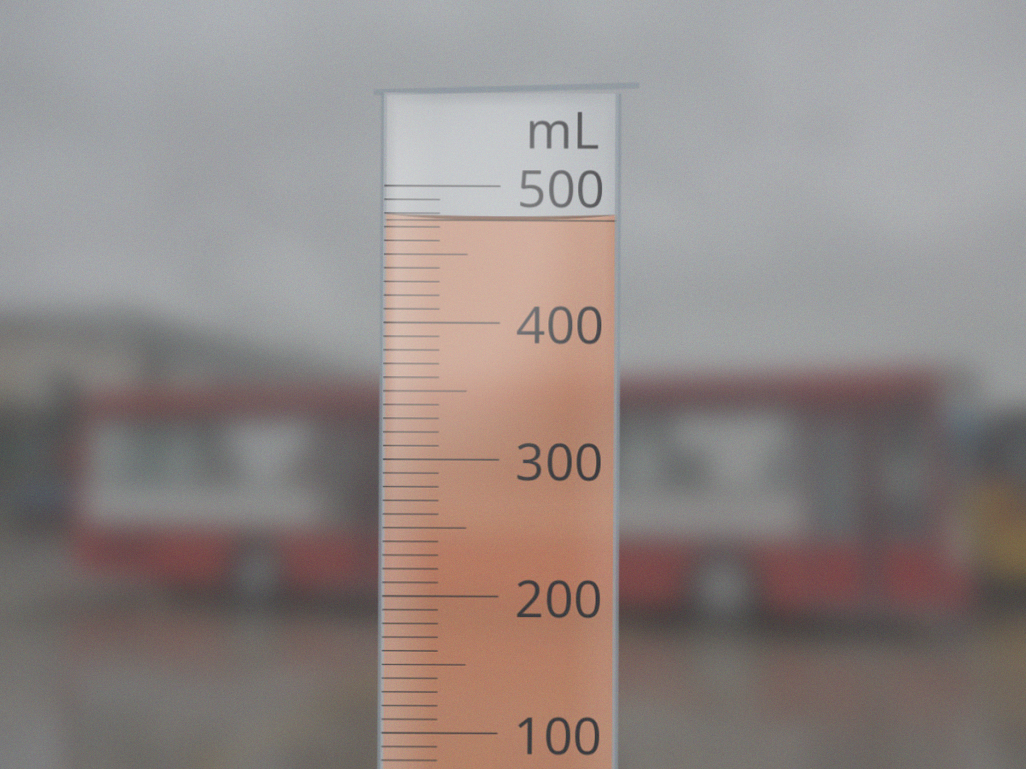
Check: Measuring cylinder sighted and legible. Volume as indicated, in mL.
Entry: 475 mL
